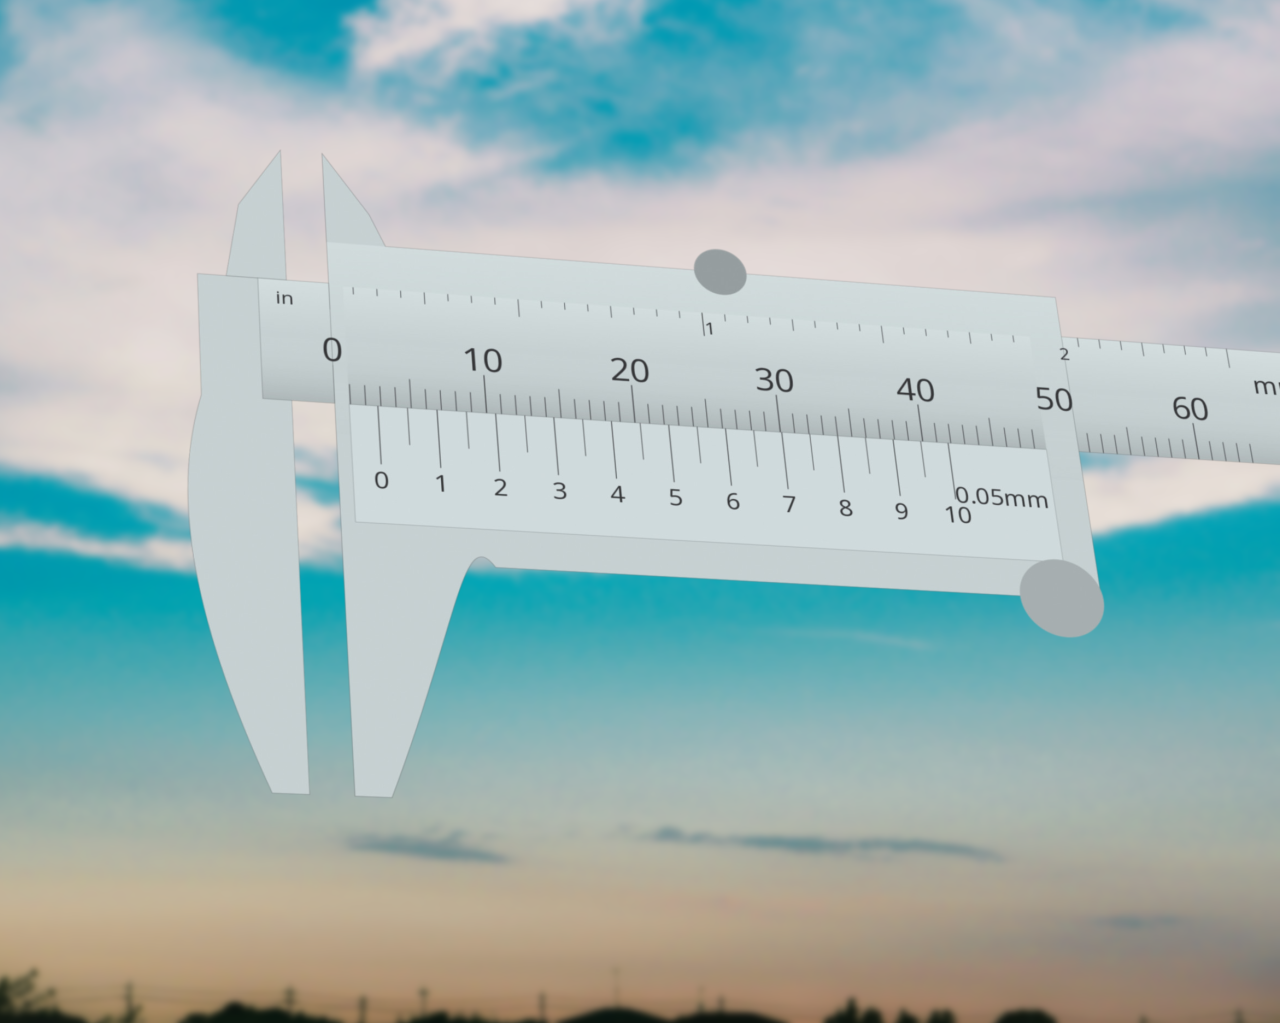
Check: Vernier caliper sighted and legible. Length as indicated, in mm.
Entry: 2.8 mm
